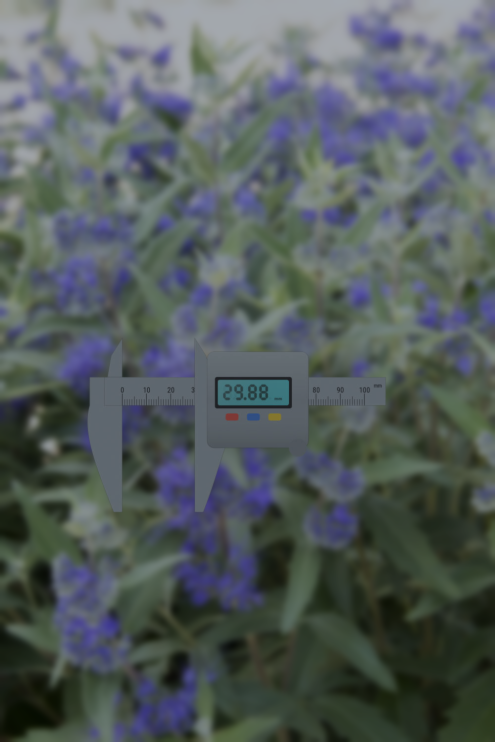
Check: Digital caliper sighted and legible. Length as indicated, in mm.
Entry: 29.88 mm
